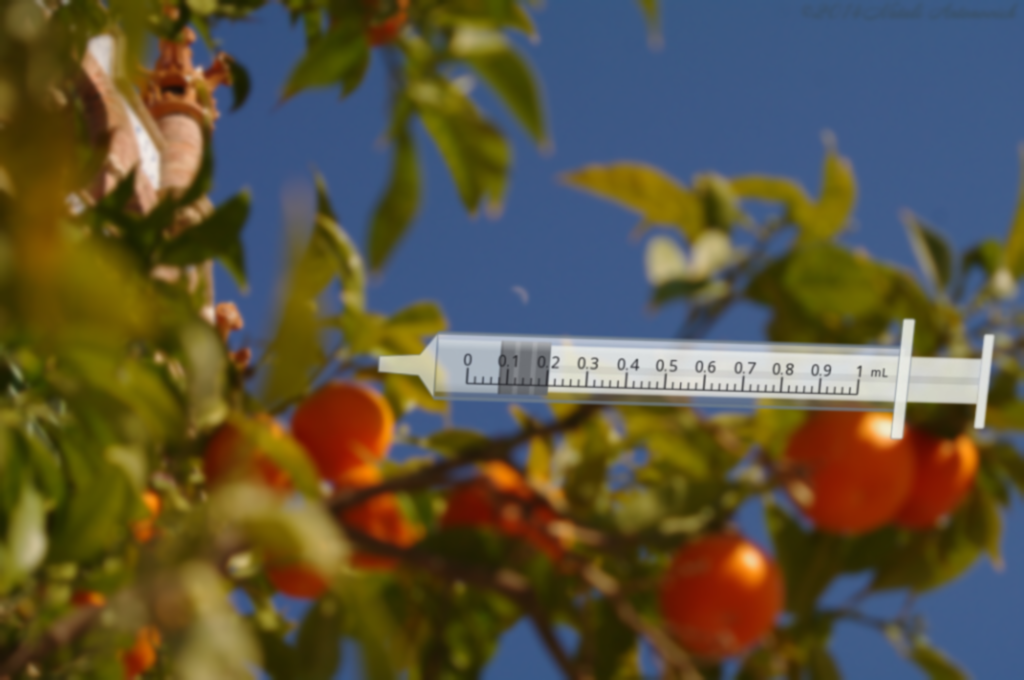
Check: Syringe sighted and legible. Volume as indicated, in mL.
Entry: 0.08 mL
